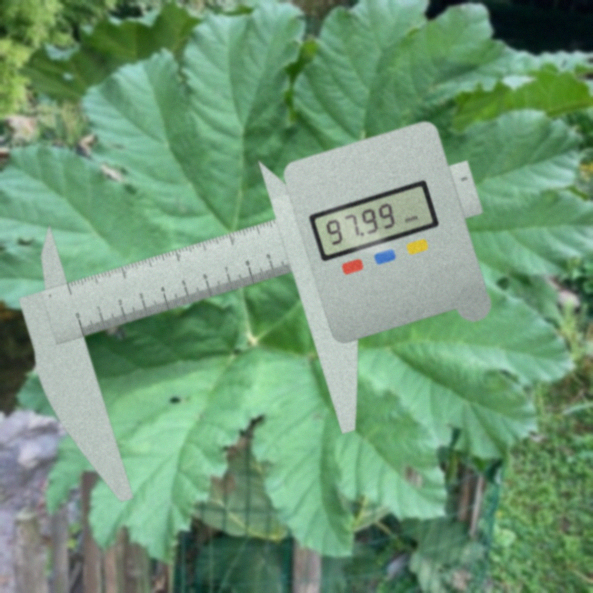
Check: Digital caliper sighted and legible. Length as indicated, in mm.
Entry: 97.99 mm
